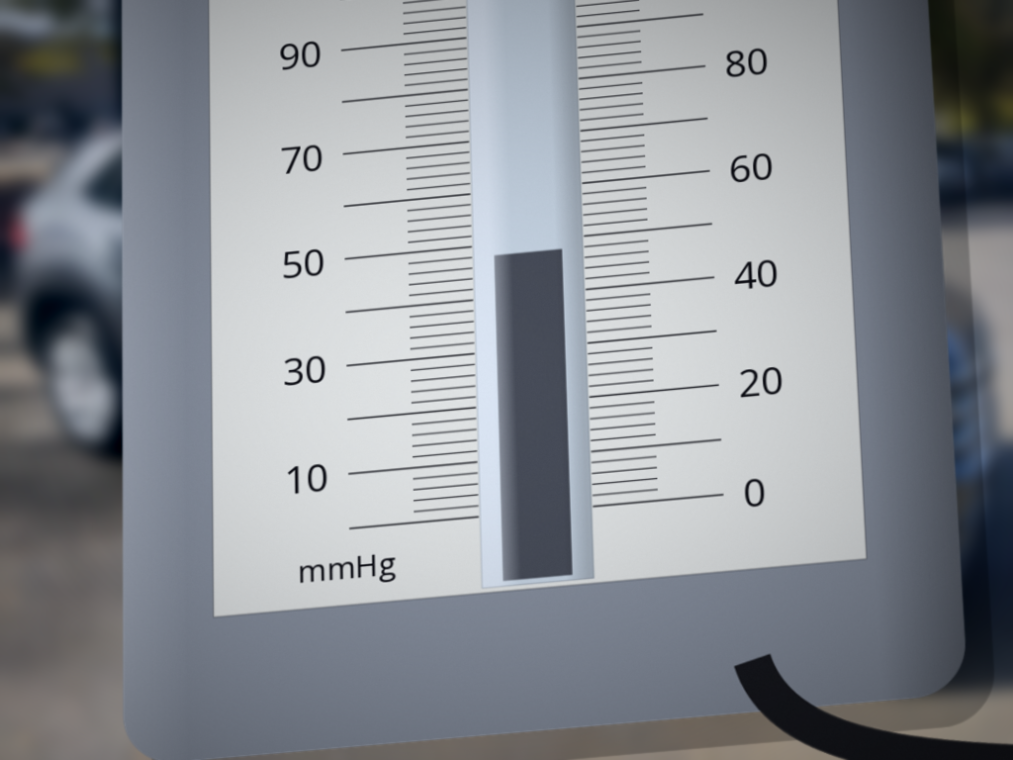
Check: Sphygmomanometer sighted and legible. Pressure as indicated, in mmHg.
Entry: 48 mmHg
